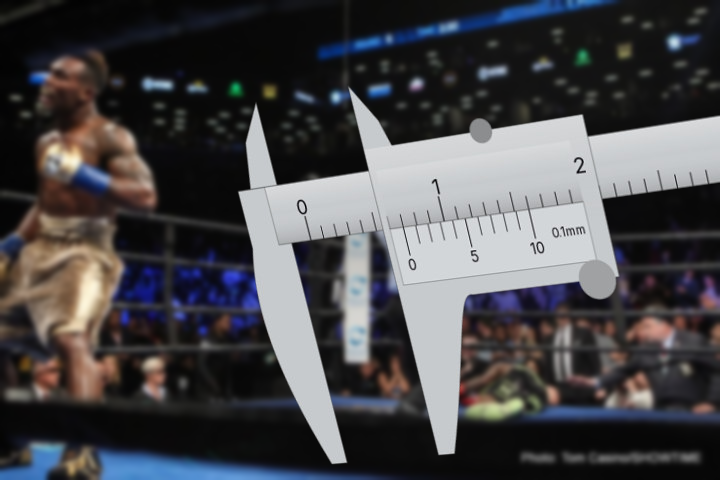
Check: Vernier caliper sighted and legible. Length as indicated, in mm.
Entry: 7.0 mm
